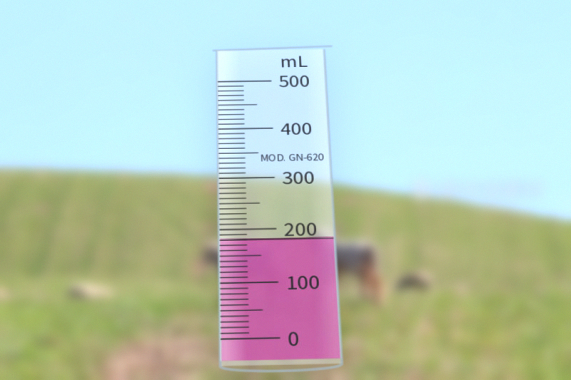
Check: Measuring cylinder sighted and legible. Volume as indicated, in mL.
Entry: 180 mL
